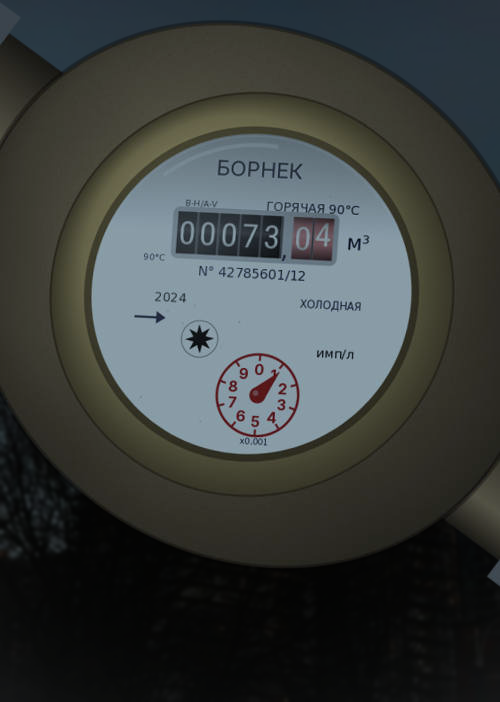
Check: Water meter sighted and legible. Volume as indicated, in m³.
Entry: 73.041 m³
